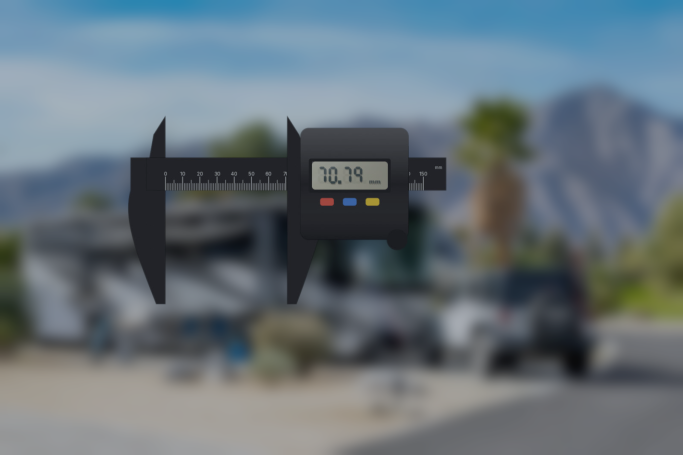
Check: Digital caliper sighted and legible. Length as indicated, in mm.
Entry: 70.79 mm
